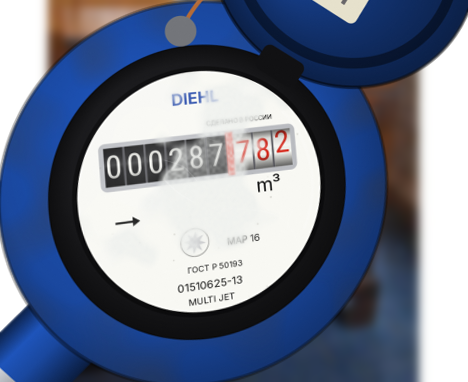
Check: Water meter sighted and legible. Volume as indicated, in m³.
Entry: 287.782 m³
